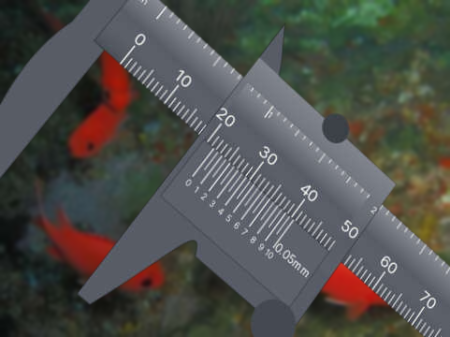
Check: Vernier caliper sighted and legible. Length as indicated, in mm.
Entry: 21.6 mm
